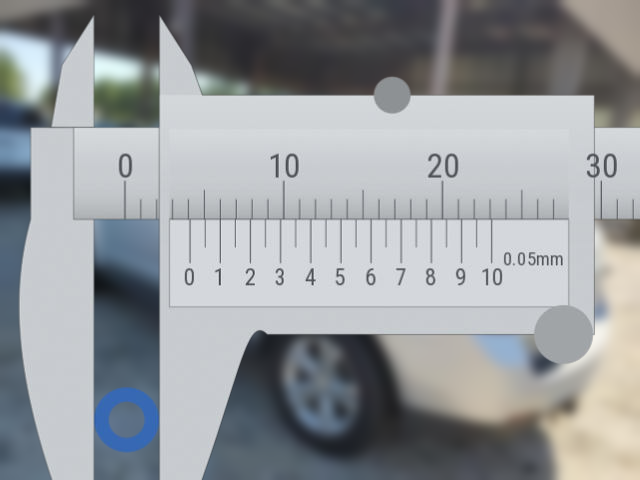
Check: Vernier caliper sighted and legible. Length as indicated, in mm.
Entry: 4.1 mm
